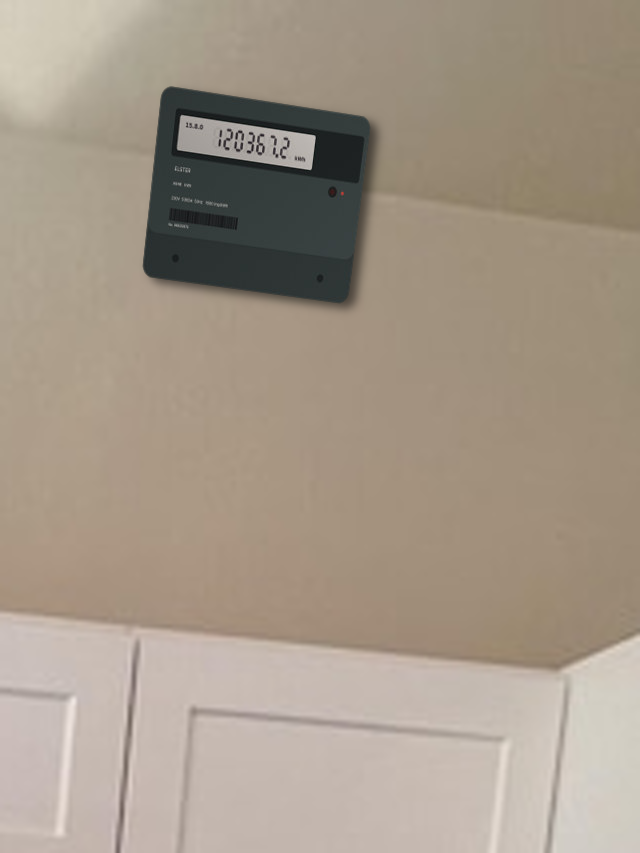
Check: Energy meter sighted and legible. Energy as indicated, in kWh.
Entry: 120367.2 kWh
